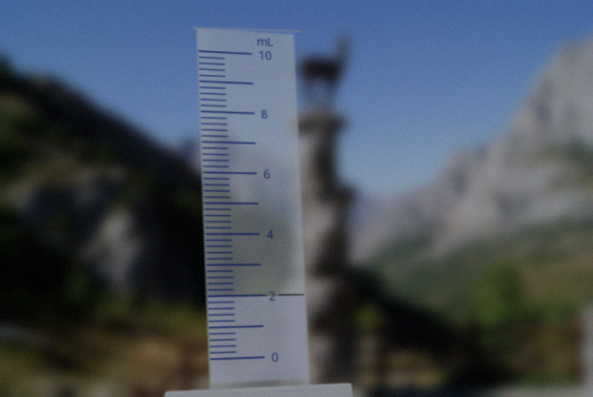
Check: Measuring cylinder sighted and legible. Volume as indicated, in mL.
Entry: 2 mL
